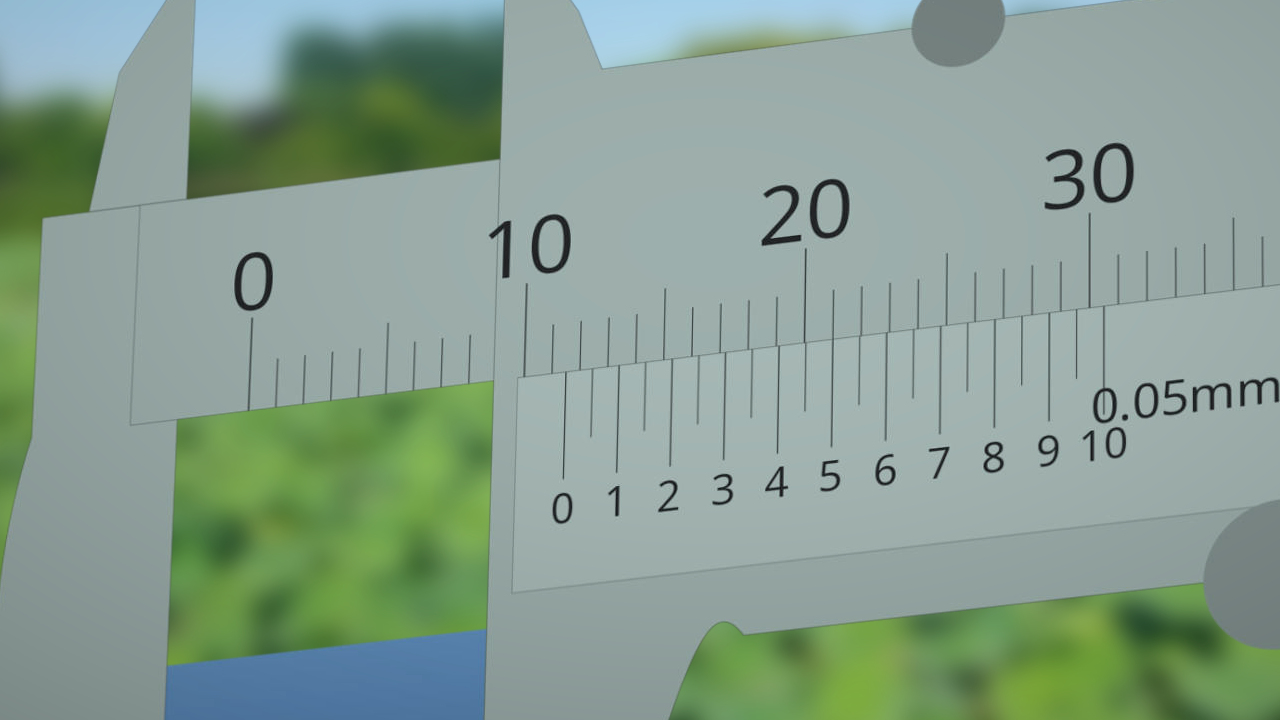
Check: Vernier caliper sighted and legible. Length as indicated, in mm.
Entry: 11.50 mm
